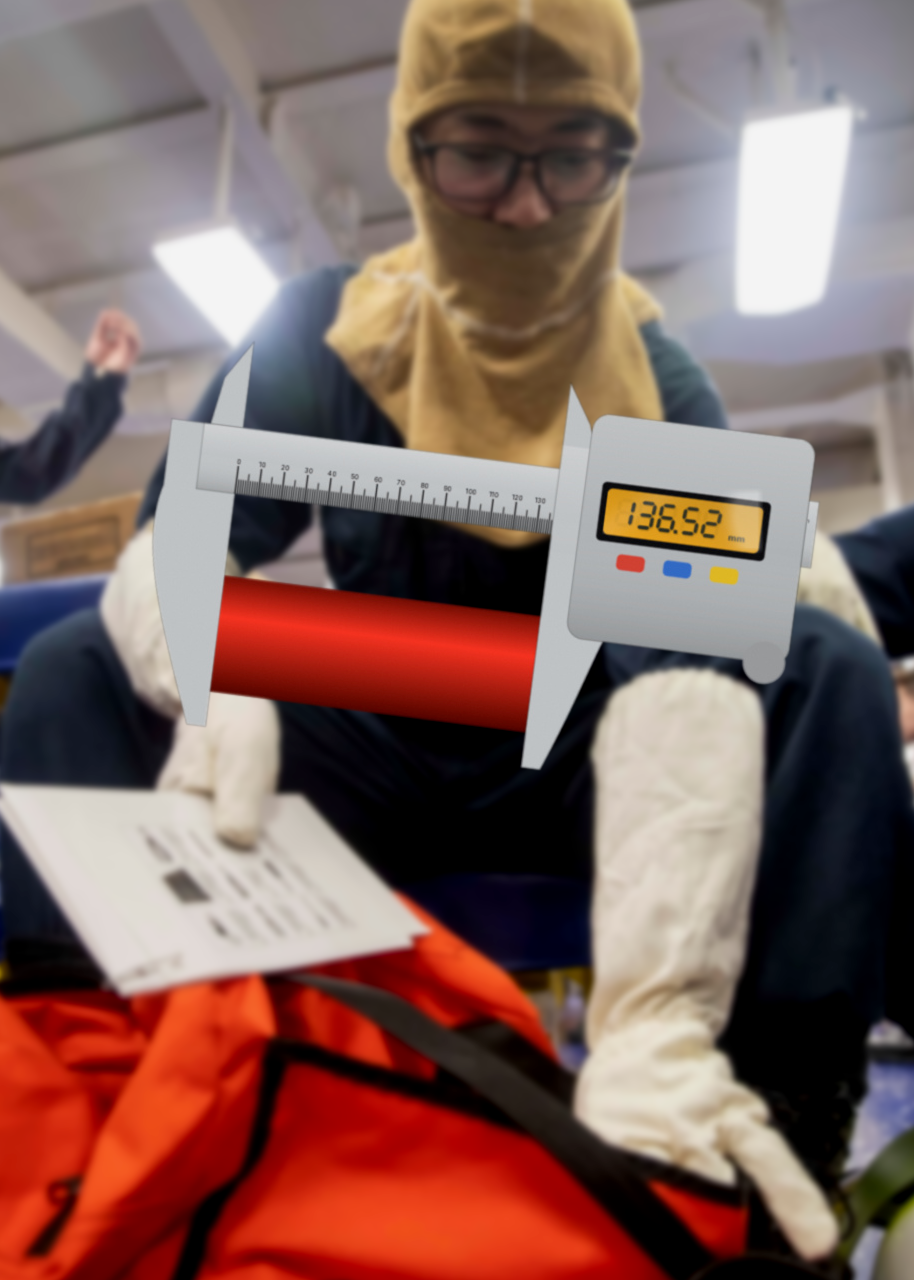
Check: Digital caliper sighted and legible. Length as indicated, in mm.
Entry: 136.52 mm
